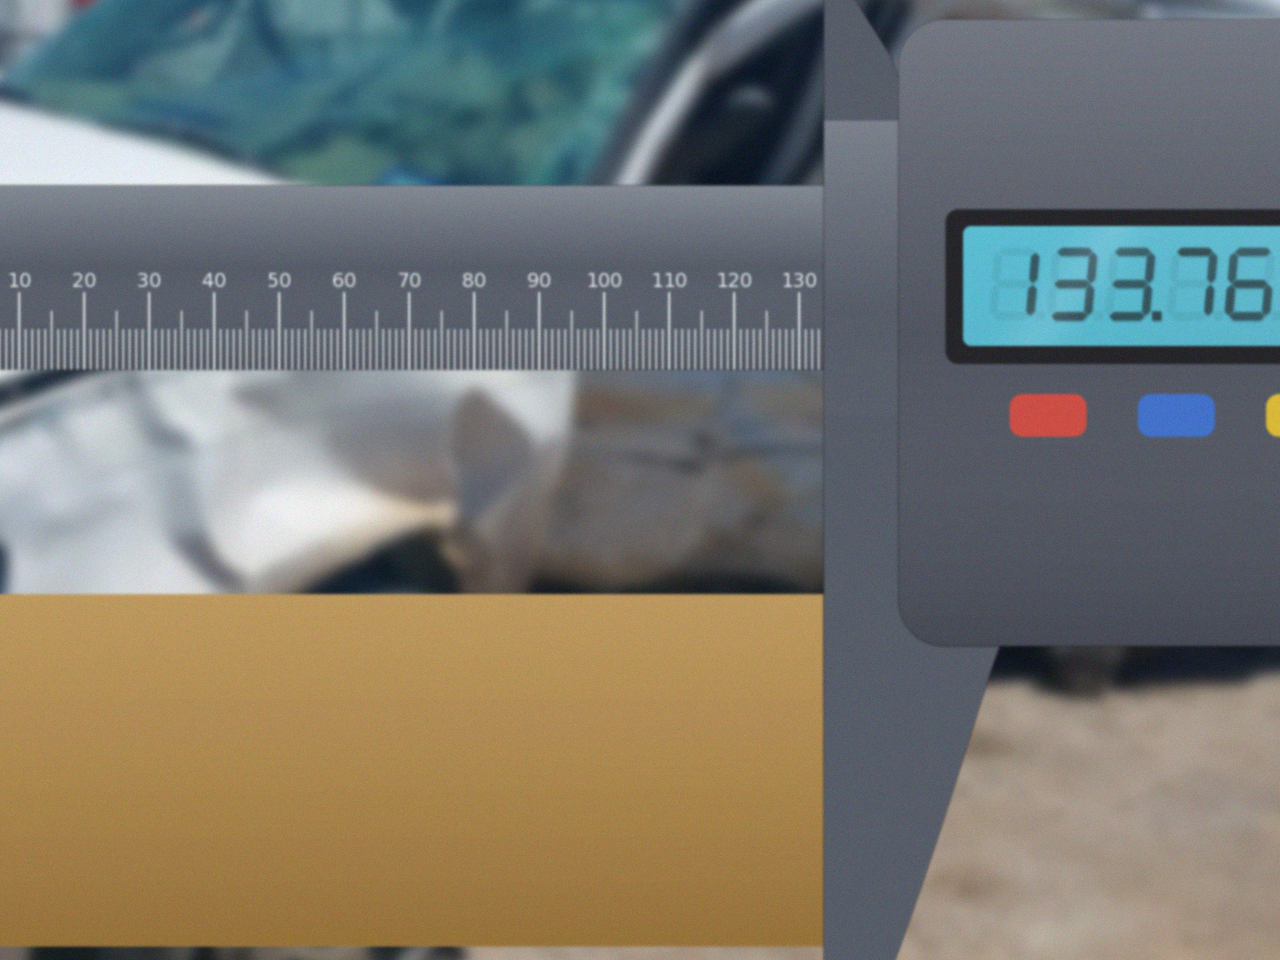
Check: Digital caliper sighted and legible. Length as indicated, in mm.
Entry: 133.76 mm
